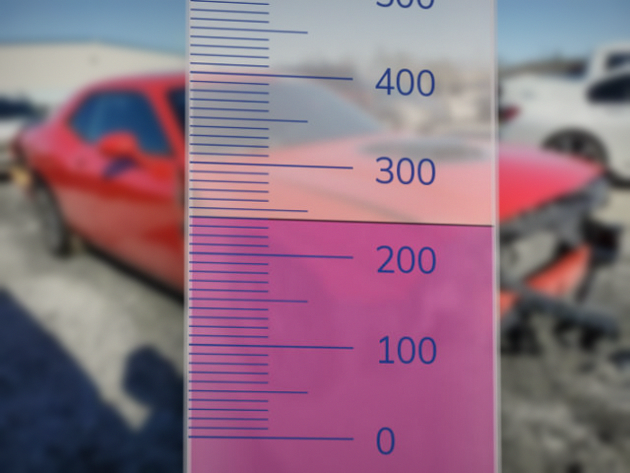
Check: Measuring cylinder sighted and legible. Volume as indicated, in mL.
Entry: 240 mL
